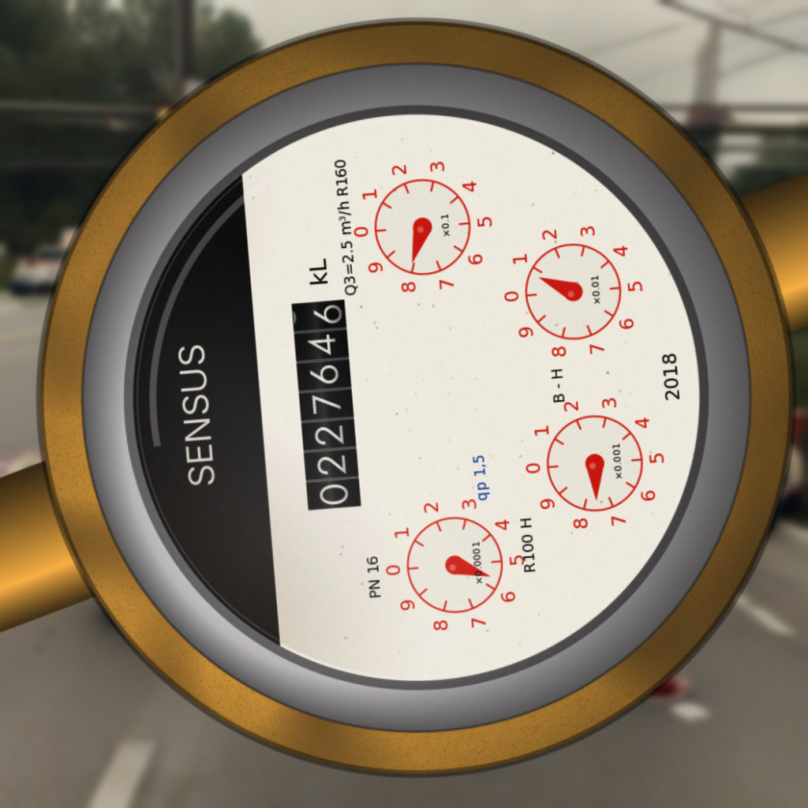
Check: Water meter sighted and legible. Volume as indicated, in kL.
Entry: 227645.8075 kL
